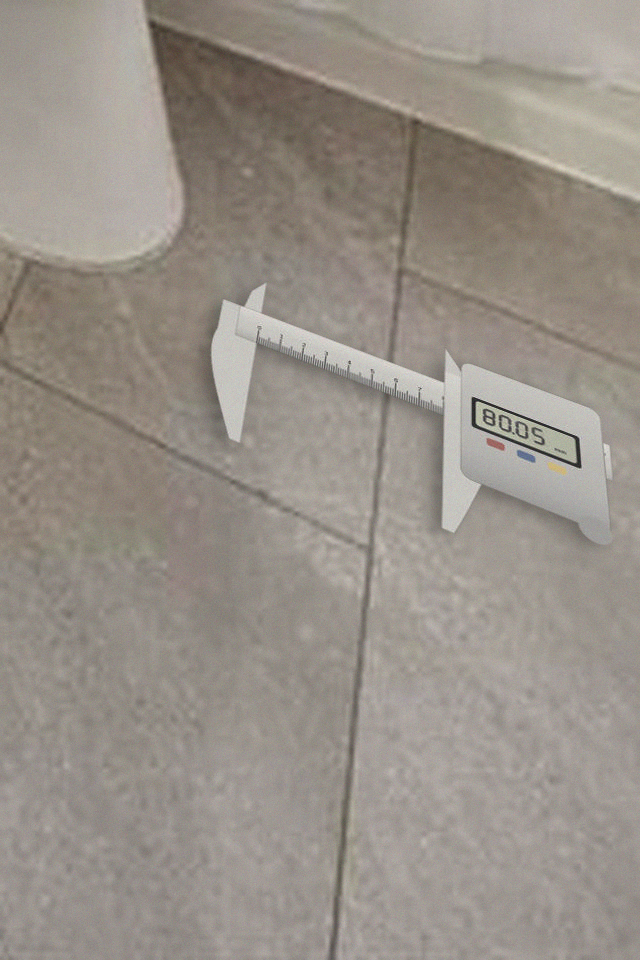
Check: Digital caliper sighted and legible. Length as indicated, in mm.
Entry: 80.05 mm
